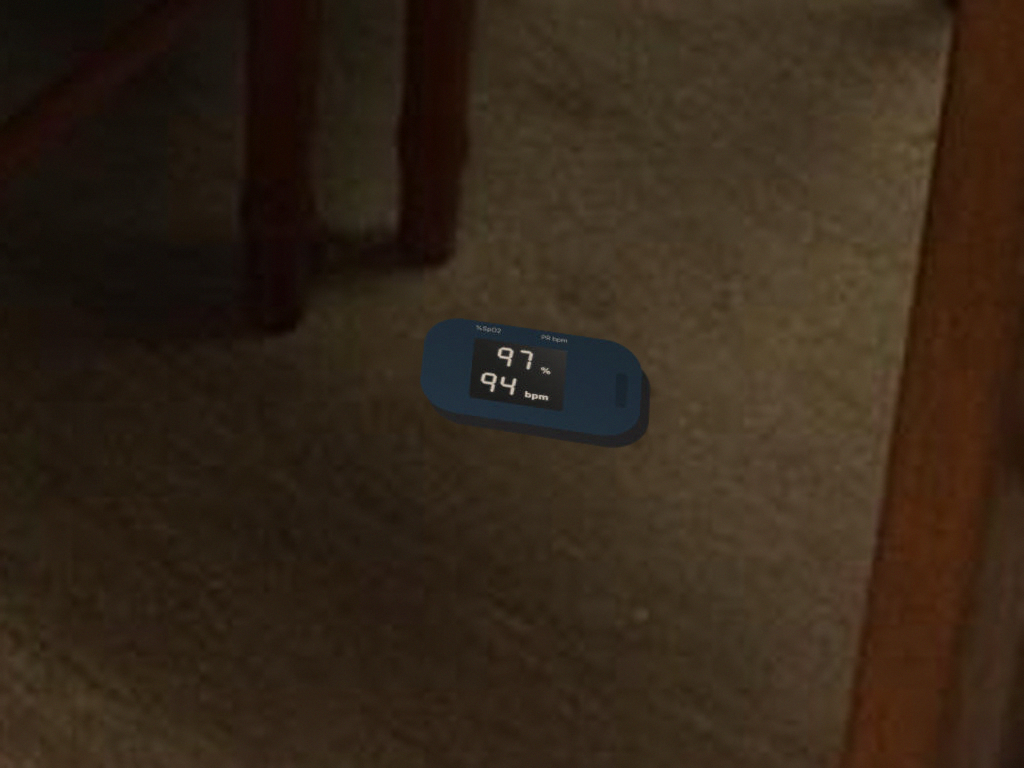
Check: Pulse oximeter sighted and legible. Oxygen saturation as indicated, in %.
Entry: 97 %
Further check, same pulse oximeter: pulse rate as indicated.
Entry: 94 bpm
